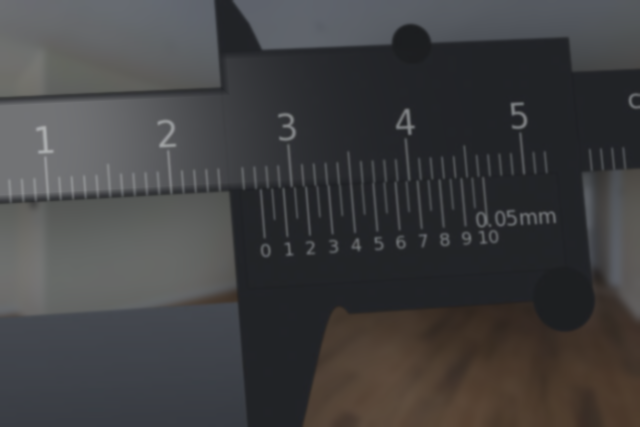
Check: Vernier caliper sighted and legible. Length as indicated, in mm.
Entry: 27.4 mm
